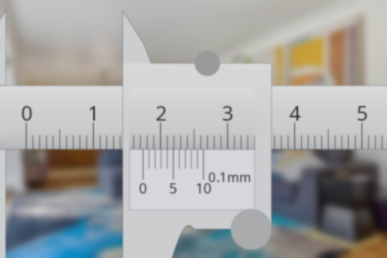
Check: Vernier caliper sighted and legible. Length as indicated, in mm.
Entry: 17.4 mm
